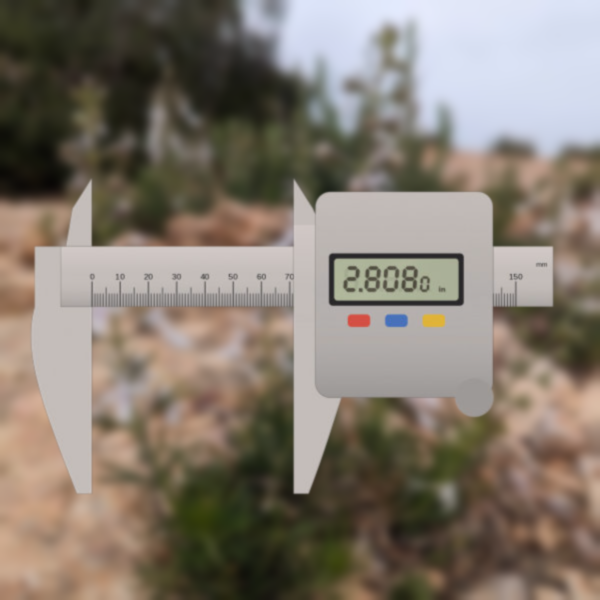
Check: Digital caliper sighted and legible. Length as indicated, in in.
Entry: 2.8080 in
